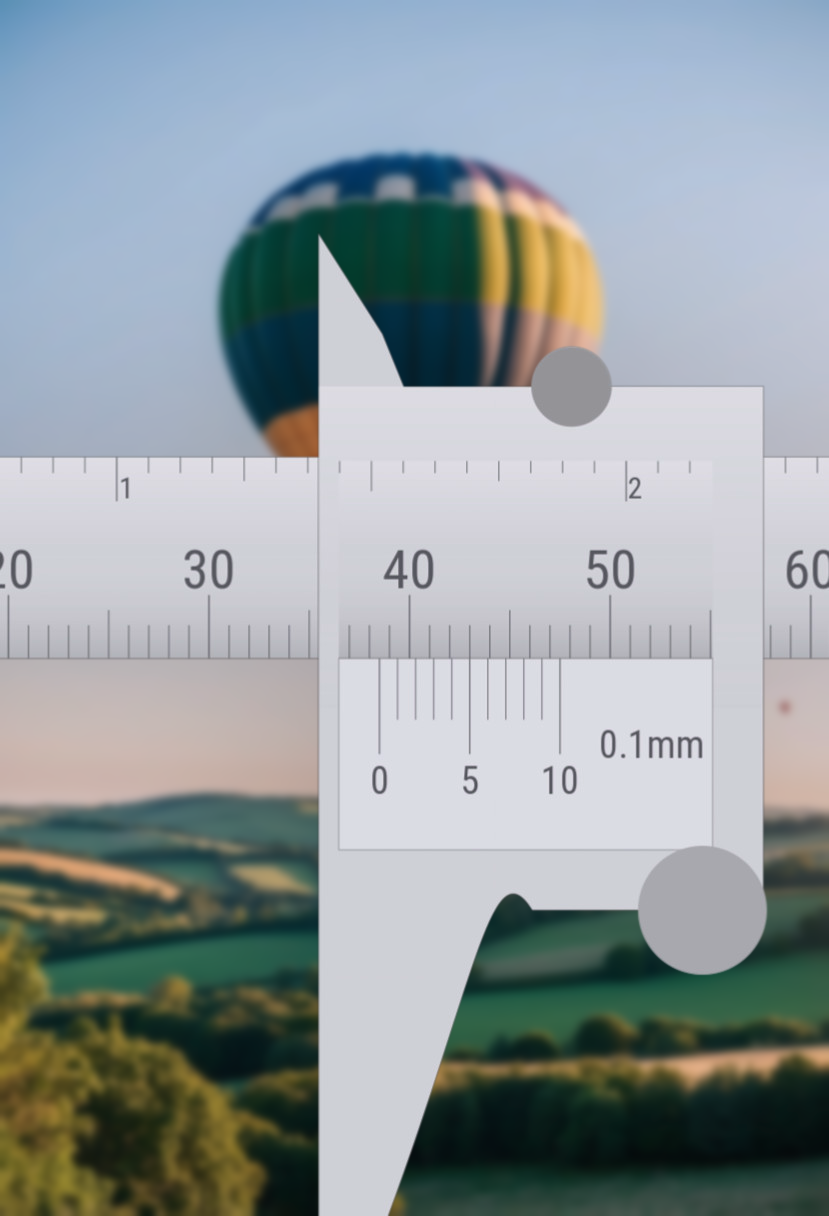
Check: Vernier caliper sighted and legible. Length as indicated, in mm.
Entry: 38.5 mm
